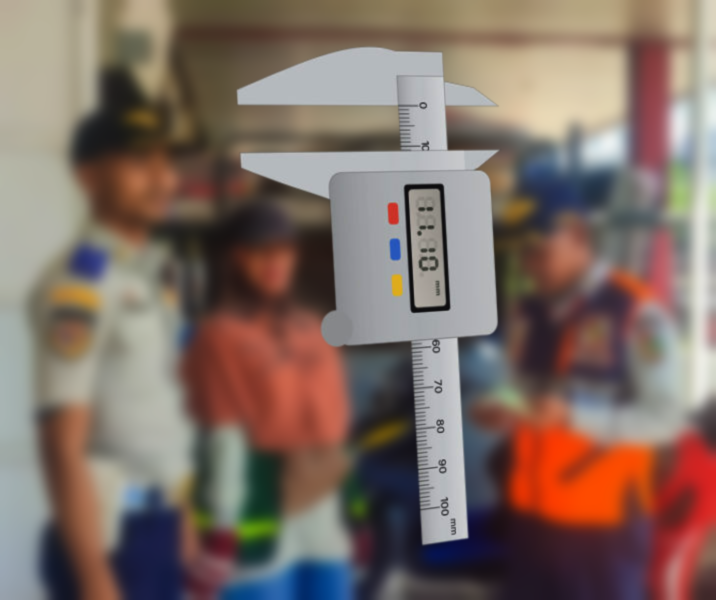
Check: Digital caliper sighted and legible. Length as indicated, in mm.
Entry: 11.10 mm
